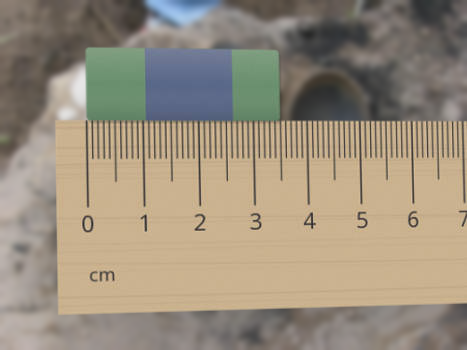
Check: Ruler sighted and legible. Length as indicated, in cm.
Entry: 3.5 cm
